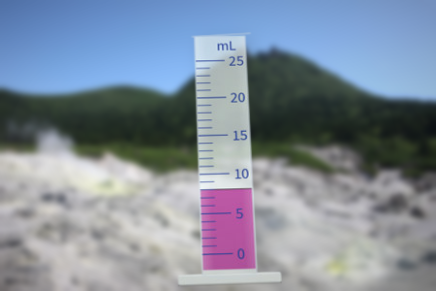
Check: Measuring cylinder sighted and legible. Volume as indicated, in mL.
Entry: 8 mL
